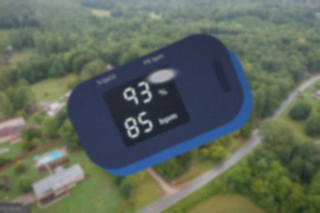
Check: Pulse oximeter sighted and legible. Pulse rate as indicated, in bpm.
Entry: 85 bpm
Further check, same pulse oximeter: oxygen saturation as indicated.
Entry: 93 %
